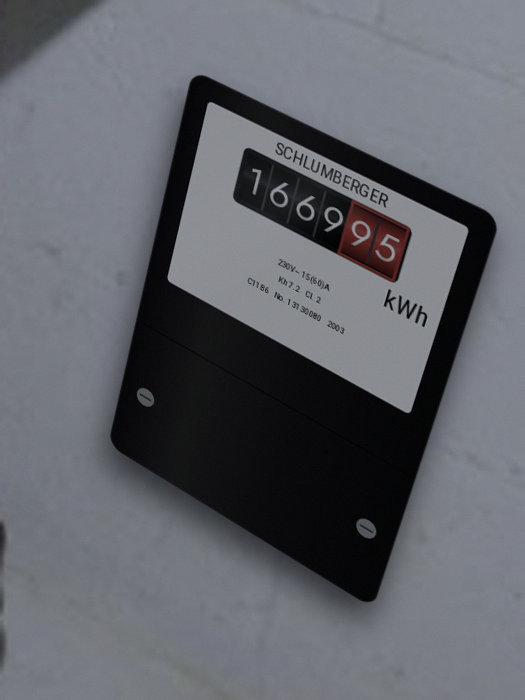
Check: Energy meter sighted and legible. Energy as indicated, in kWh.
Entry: 1669.95 kWh
